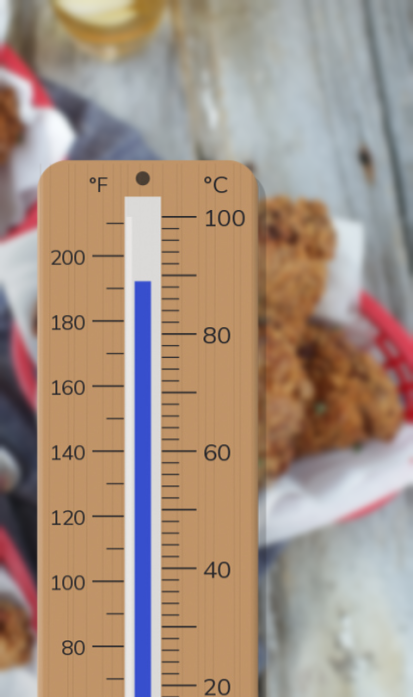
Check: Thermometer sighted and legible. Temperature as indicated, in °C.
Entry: 89 °C
